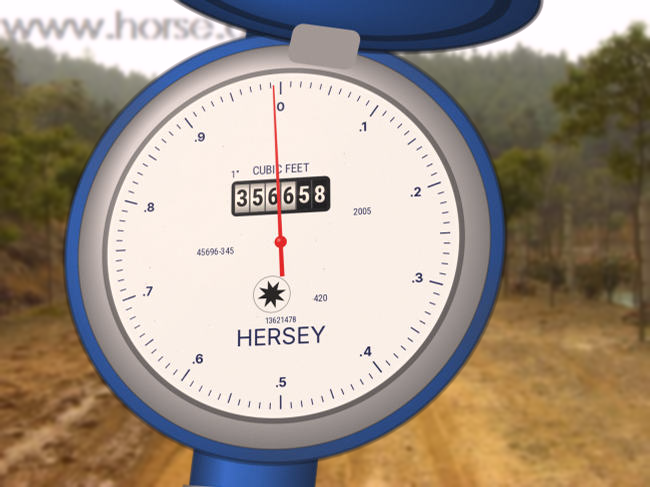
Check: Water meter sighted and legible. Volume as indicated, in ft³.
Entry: 356657.99 ft³
